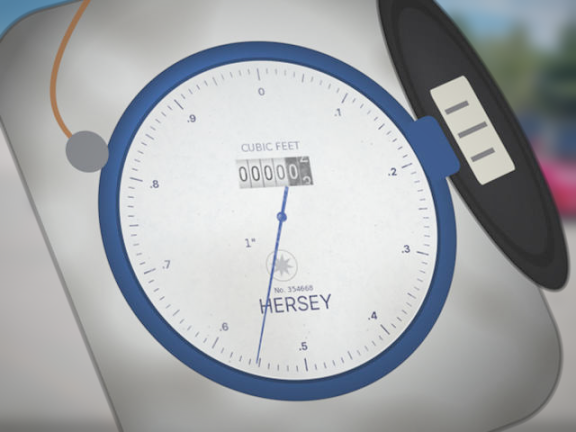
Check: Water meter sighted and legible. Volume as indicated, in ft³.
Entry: 2.55 ft³
